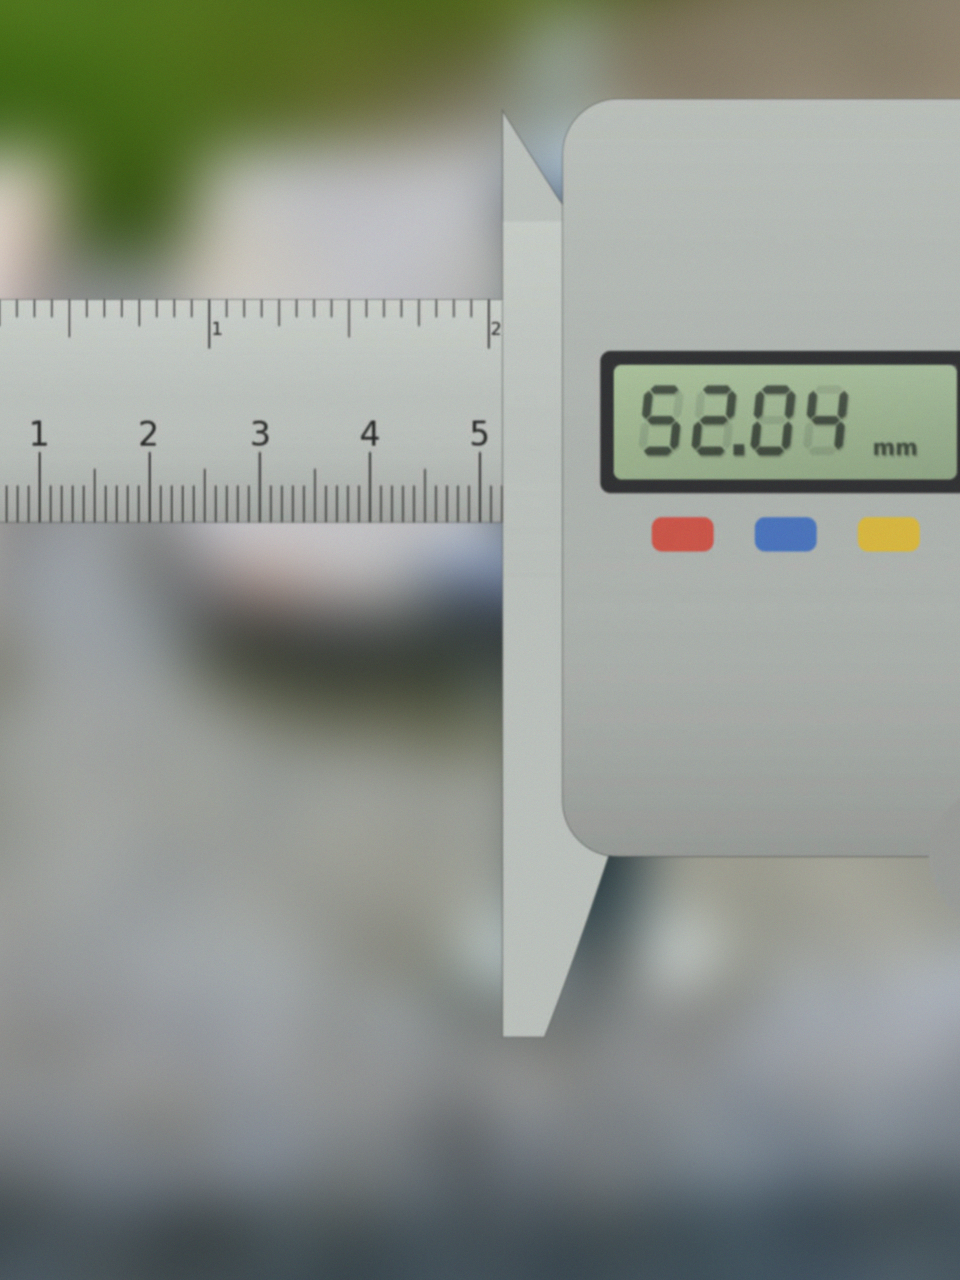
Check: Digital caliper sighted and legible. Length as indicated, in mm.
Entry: 52.04 mm
